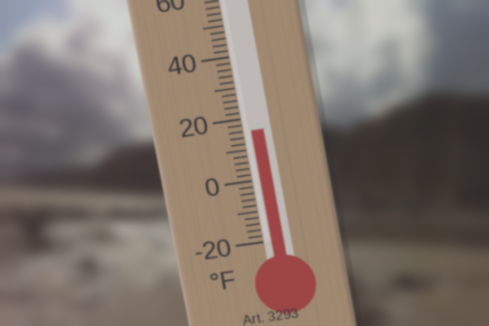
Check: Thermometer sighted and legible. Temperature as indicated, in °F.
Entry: 16 °F
